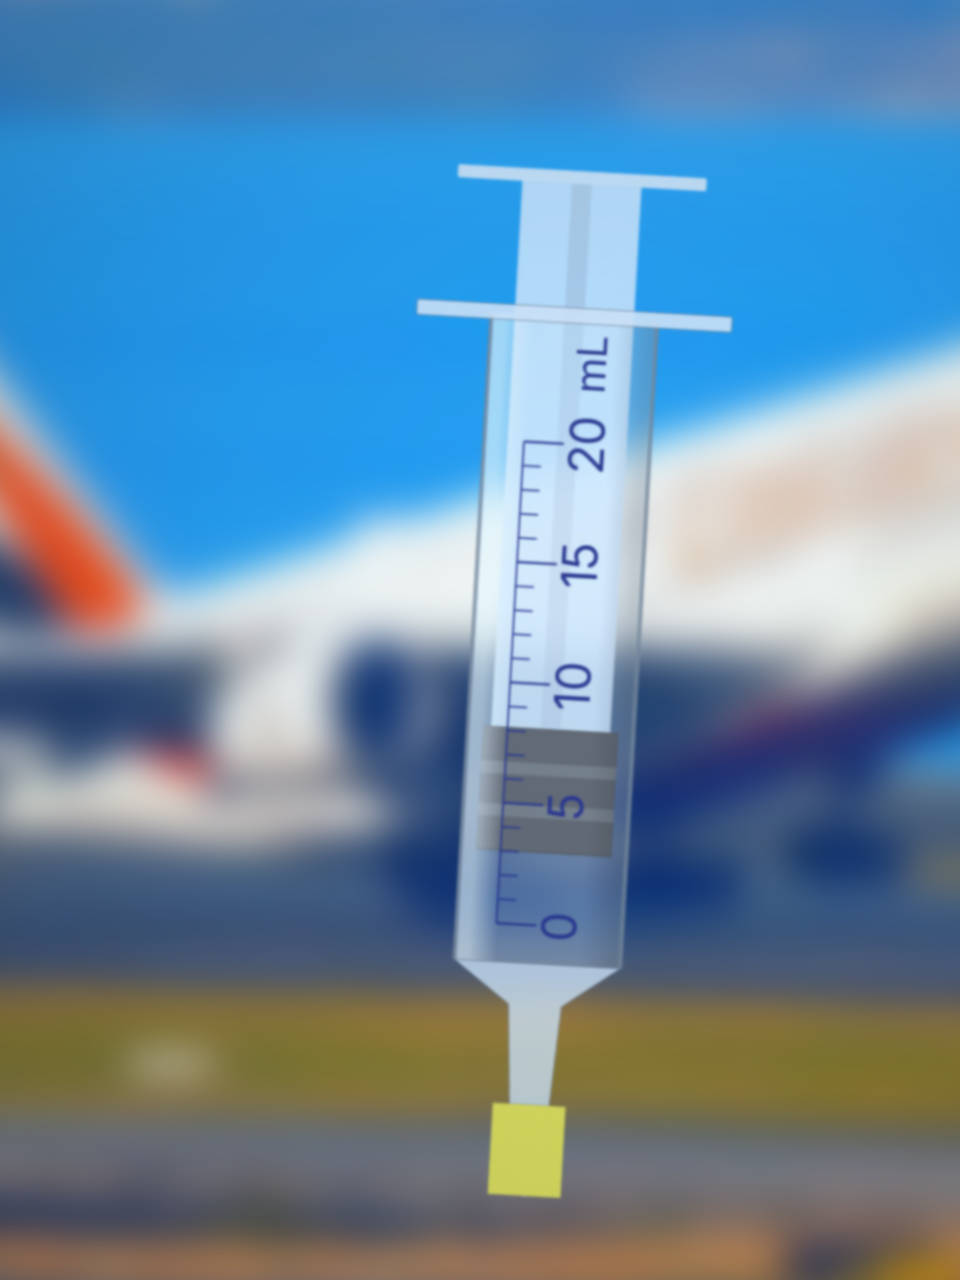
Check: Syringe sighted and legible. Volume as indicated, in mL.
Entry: 3 mL
